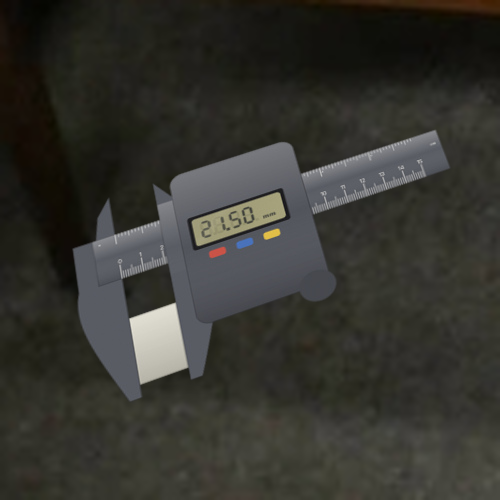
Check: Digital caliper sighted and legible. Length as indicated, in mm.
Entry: 21.50 mm
